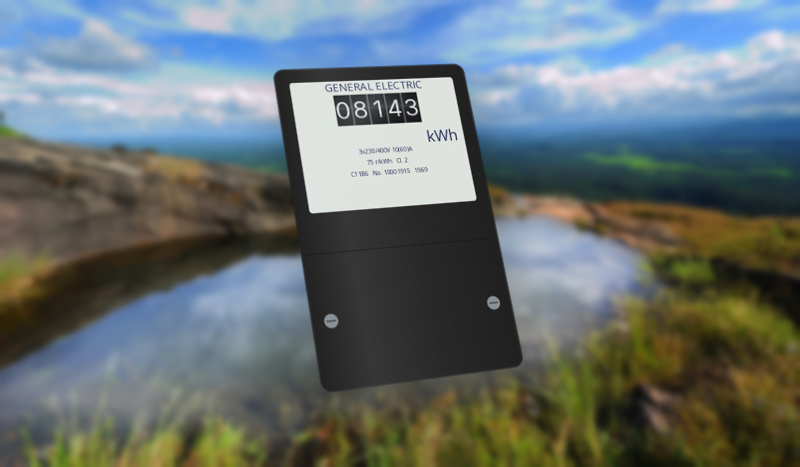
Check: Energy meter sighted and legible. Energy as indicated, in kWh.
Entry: 8143 kWh
